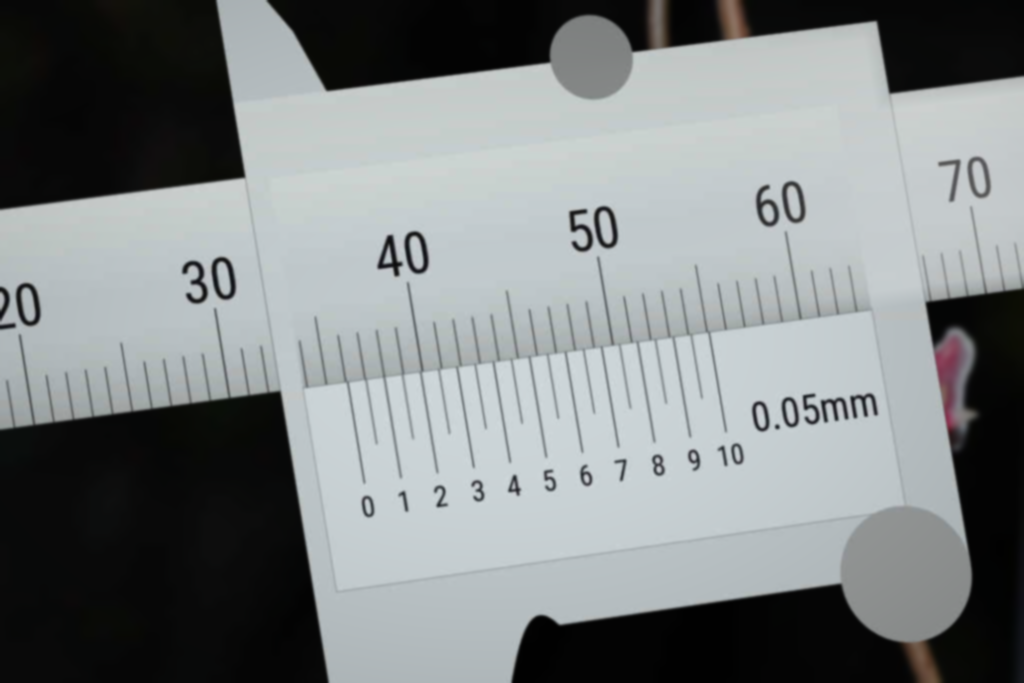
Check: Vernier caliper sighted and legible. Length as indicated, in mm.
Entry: 36.1 mm
